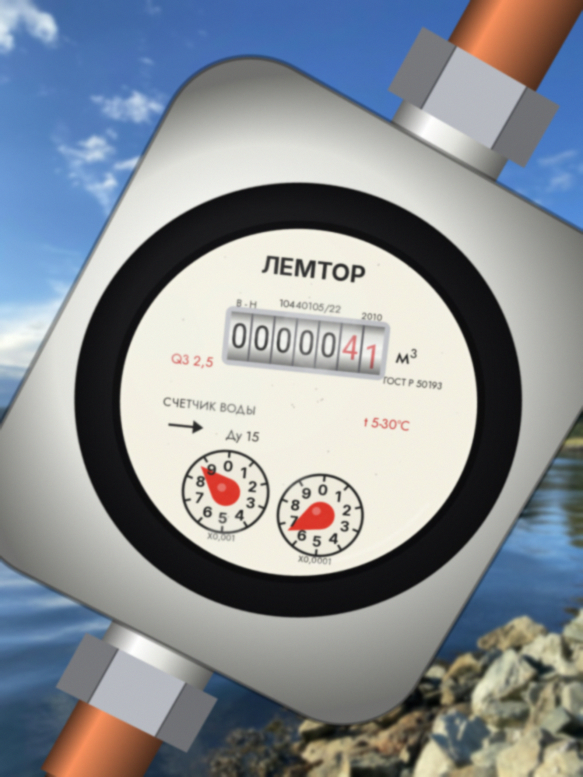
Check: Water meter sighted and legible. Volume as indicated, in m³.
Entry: 0.4086 m³
